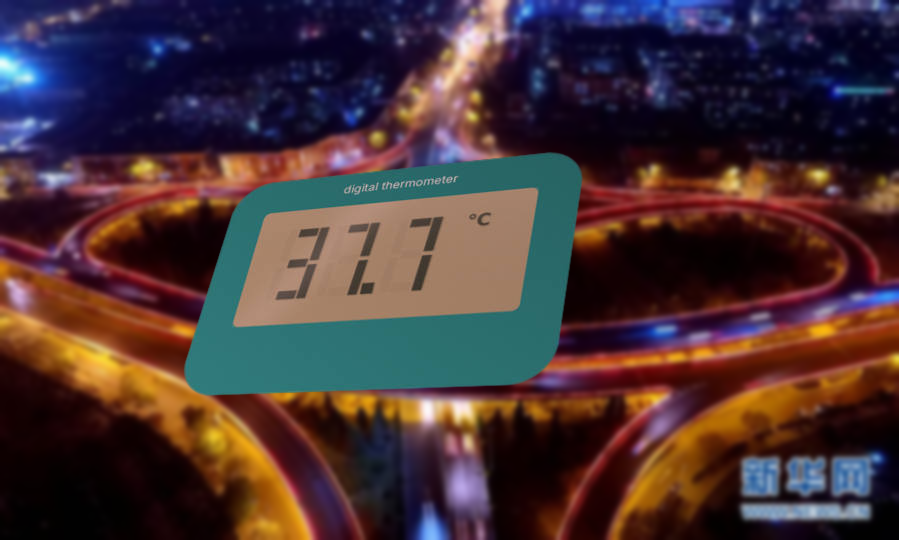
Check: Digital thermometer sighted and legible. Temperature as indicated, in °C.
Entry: 37.7 °C
